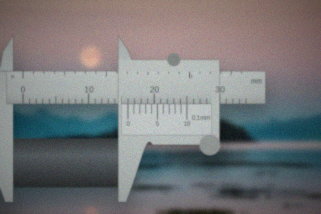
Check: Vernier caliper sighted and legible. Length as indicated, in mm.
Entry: 16.0 mm
